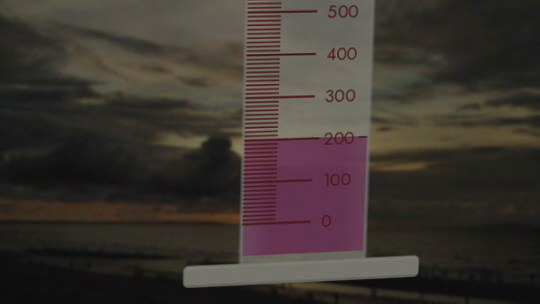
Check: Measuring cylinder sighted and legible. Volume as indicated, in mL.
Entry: 200 mL
